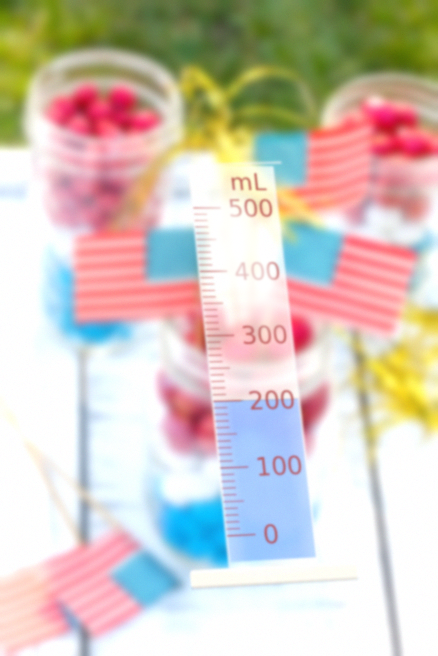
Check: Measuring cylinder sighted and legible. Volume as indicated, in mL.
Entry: 200 mL
